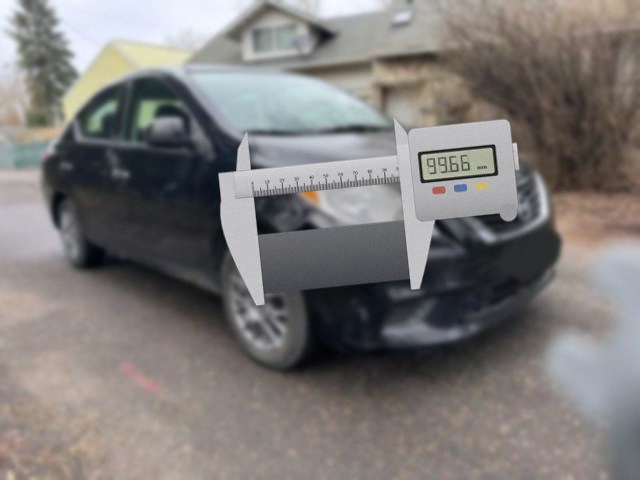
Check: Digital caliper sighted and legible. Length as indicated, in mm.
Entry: 99.66 mm
